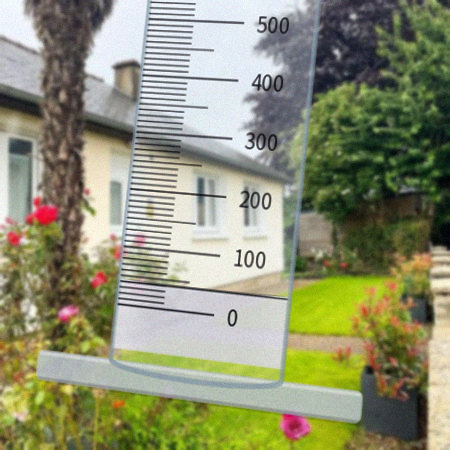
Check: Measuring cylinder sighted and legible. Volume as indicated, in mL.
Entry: 40 mL
